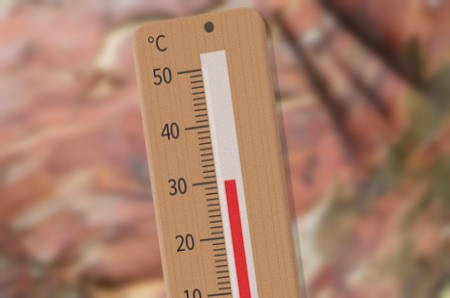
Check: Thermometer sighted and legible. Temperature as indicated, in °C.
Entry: 30 °C
